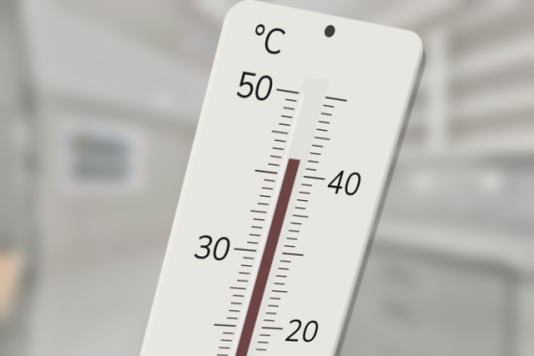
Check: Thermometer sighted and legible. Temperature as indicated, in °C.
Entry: 42 °C
